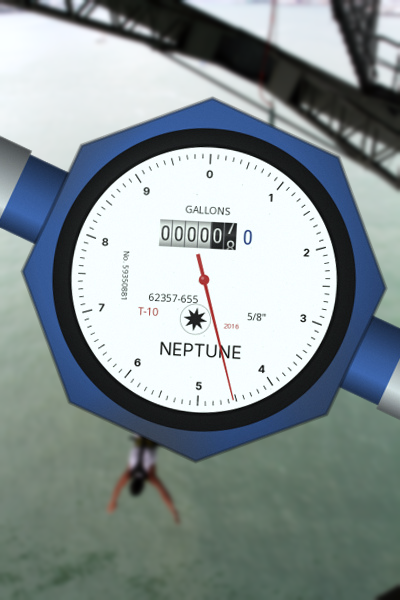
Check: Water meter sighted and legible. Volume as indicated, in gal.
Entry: 74.5 gal
